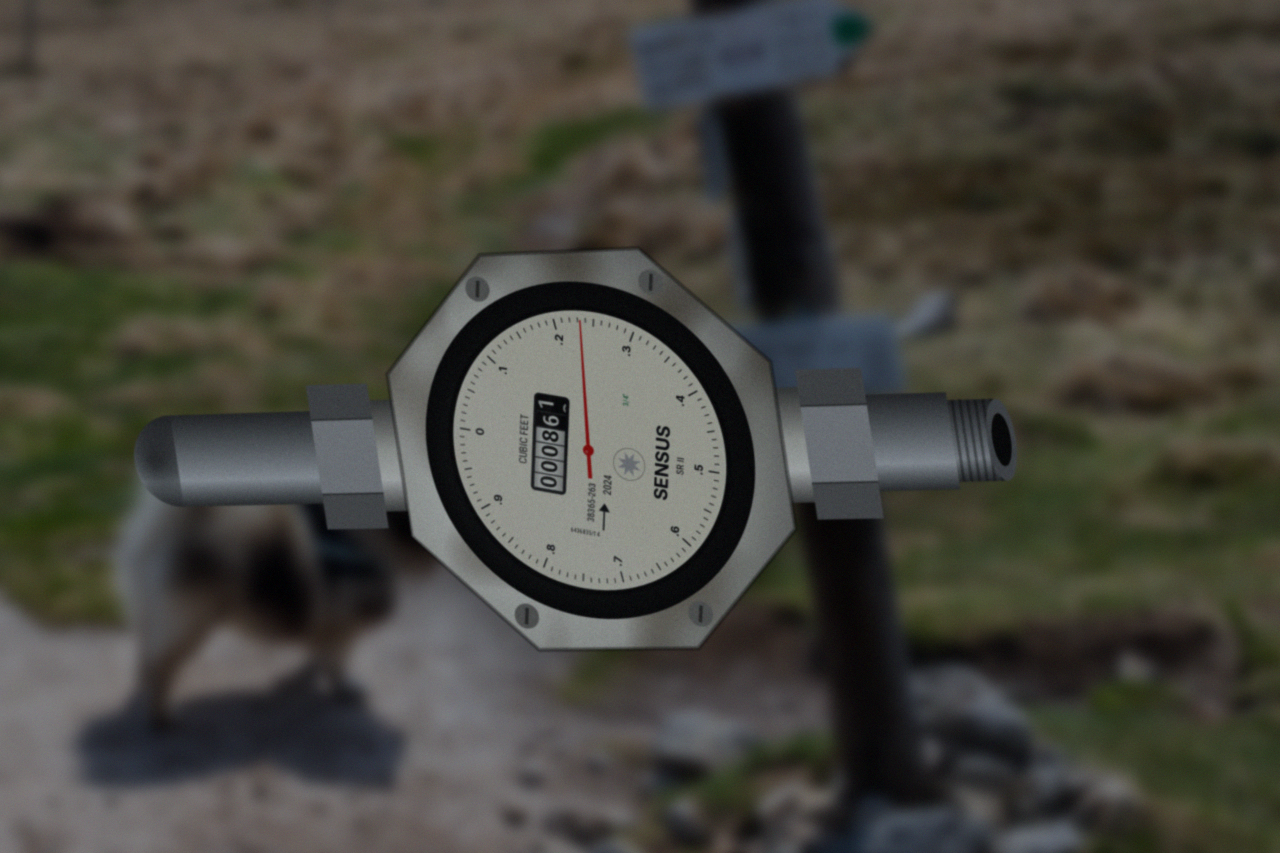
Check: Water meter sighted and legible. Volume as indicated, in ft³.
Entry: 861.23 ft³
